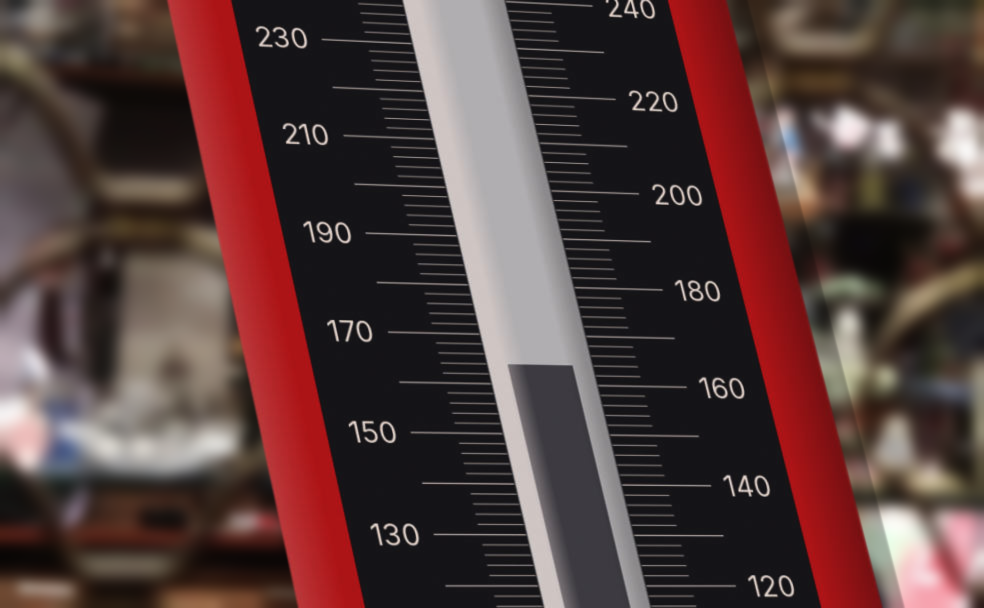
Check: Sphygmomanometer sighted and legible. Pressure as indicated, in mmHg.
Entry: 164 mmHg
